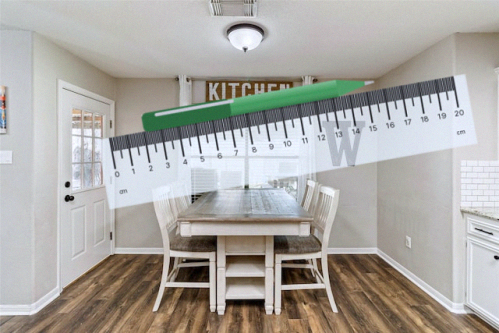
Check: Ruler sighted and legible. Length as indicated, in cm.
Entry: 13.5 cm
